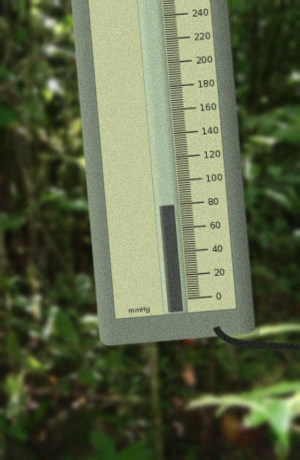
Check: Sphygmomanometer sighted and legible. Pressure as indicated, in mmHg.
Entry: 80 mmHg
